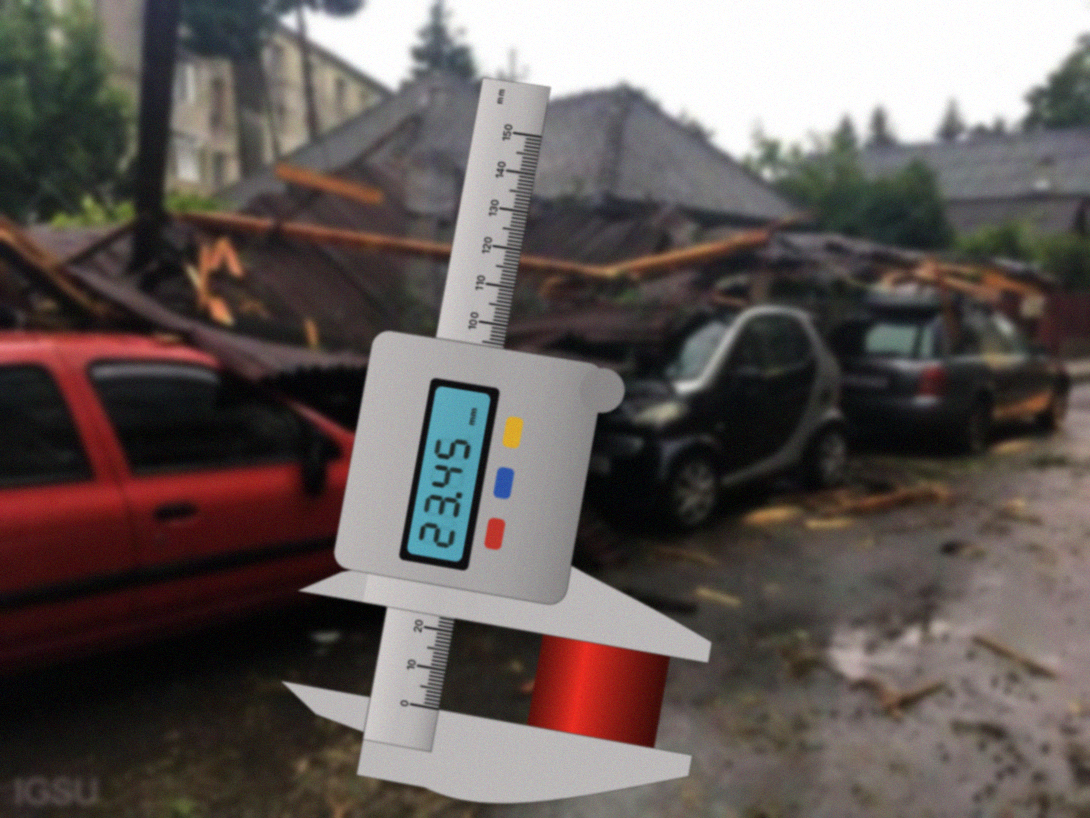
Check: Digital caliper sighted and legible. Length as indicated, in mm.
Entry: 23.45 mm
